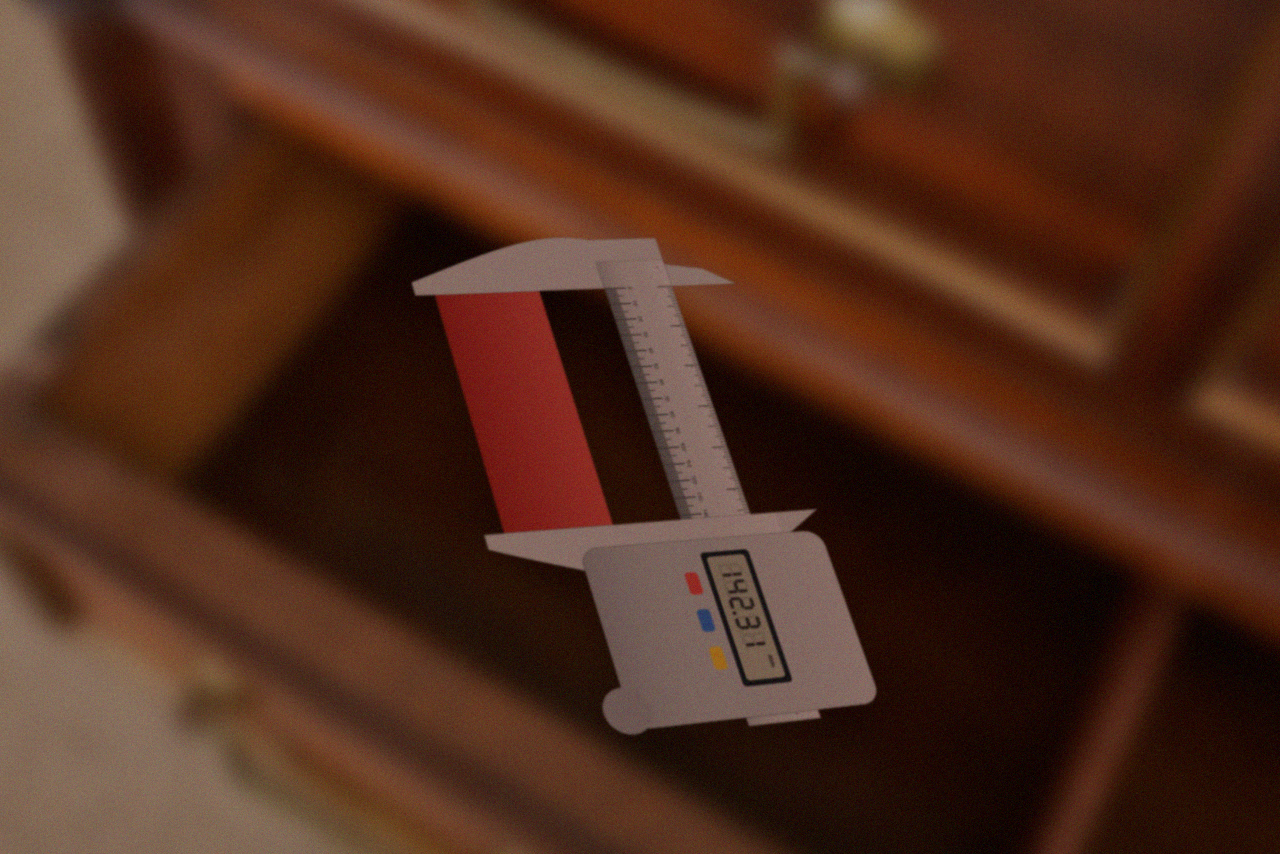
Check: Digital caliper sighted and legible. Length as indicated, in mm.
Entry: 142.31 mm
